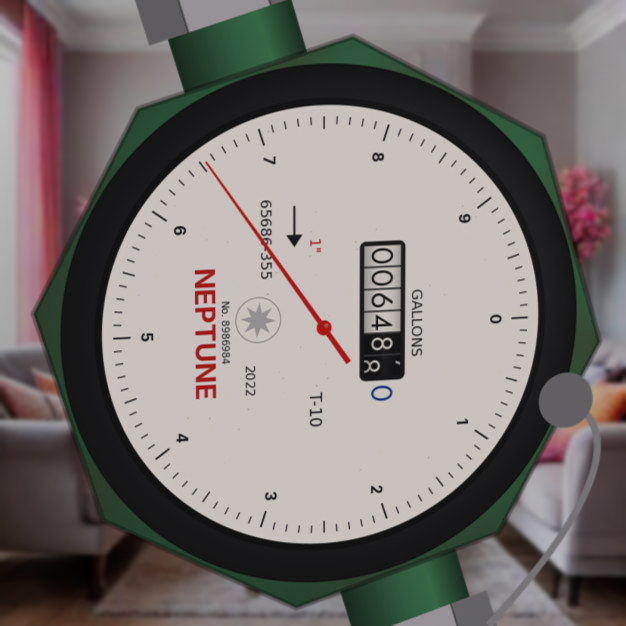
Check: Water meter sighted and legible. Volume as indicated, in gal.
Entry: 64876.5 gal
